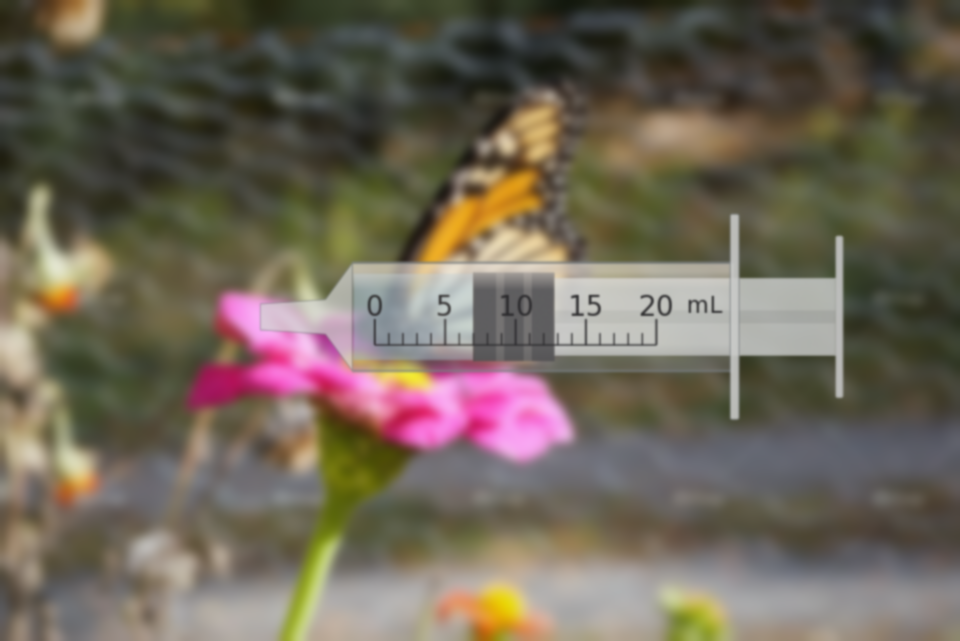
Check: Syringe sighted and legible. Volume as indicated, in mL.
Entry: 7 mL
